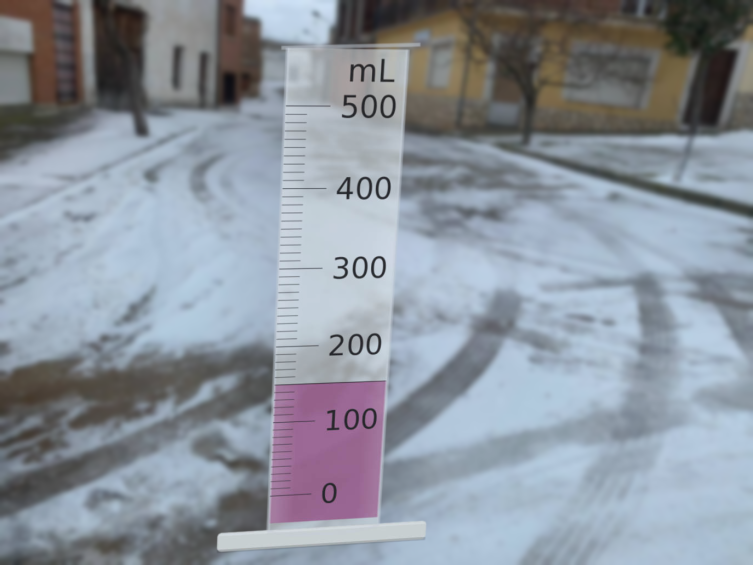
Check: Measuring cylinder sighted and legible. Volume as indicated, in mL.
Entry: 150 mL
